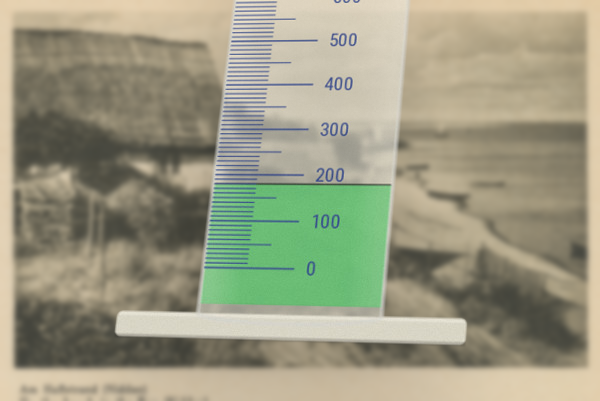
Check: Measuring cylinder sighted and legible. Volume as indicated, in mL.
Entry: 180 mL
